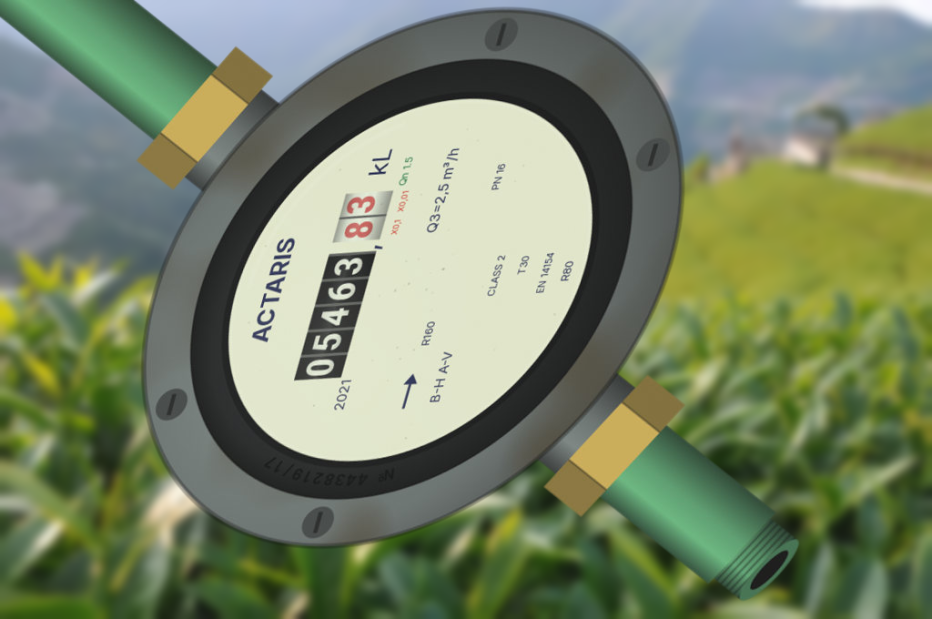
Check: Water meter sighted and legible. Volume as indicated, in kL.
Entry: 5463.83 kL
